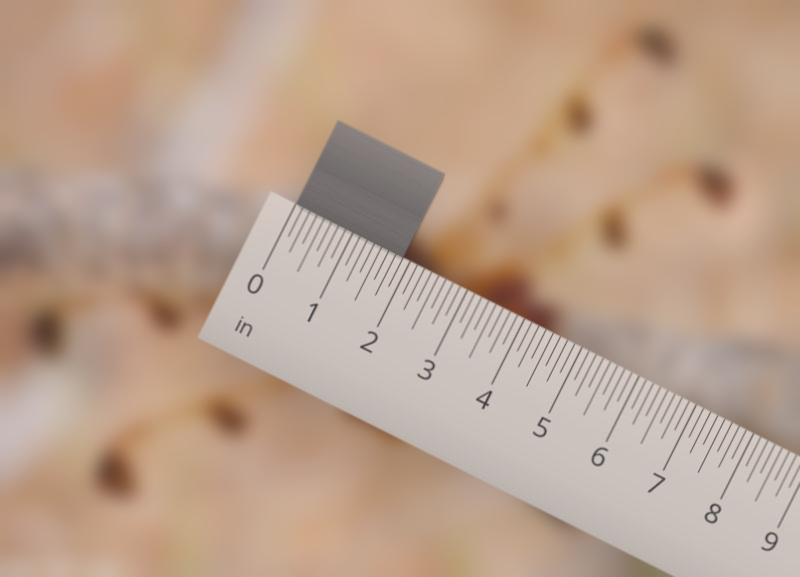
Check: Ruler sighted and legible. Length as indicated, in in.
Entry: 1.875 in
